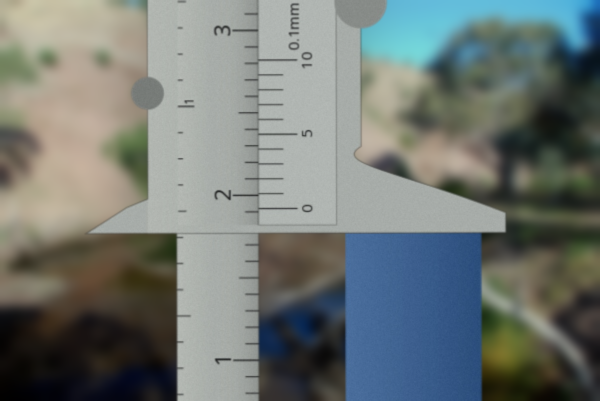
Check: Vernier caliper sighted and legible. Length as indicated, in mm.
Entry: 19.2 mm
